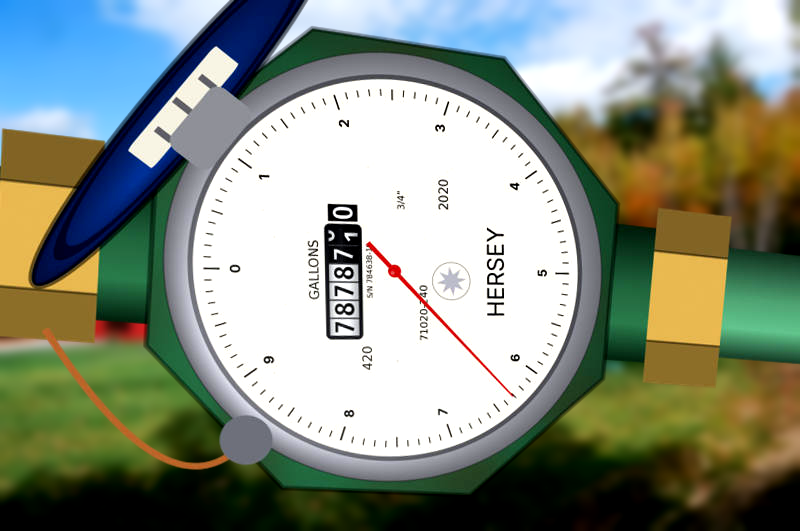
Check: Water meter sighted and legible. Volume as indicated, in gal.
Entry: 7878706.3 gal
